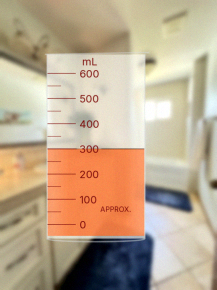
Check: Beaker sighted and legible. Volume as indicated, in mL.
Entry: 300 mL
